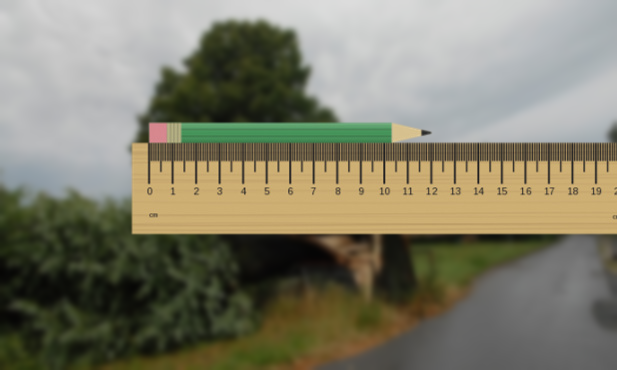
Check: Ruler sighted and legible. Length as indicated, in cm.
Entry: 12 cm
